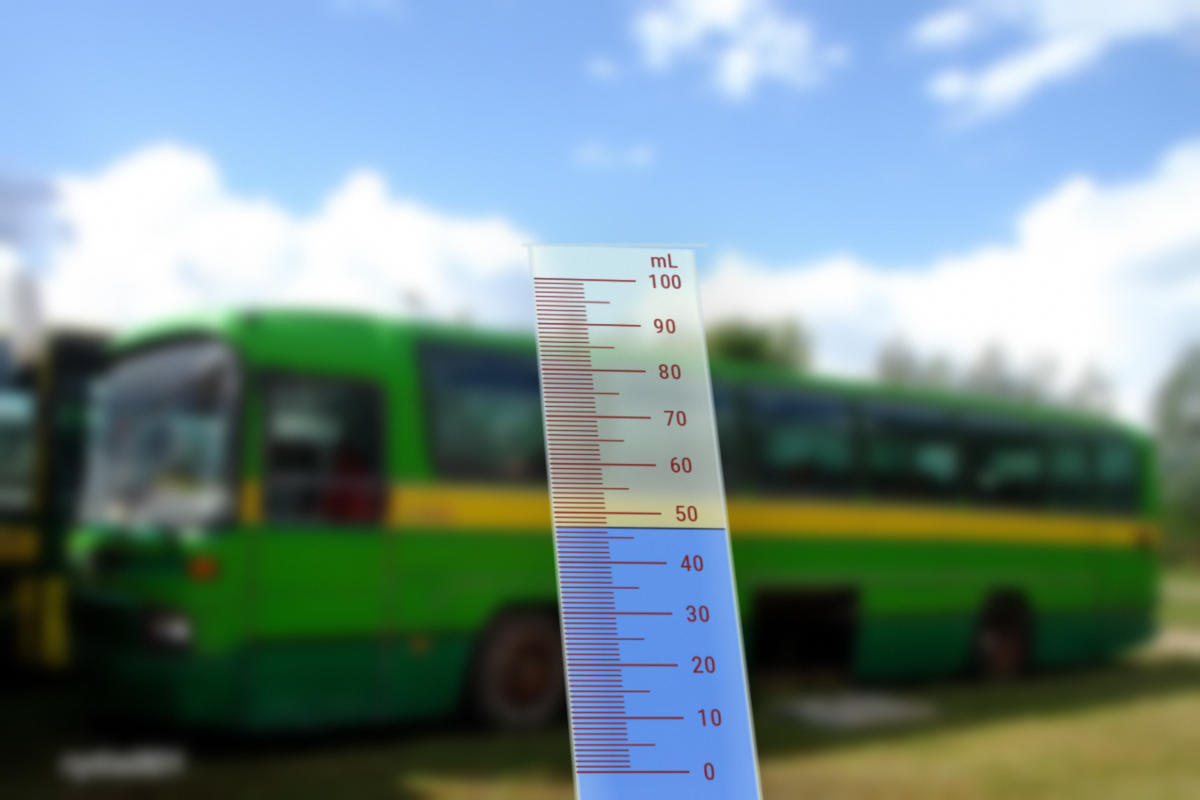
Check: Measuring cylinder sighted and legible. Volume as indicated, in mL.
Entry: 47 mL
